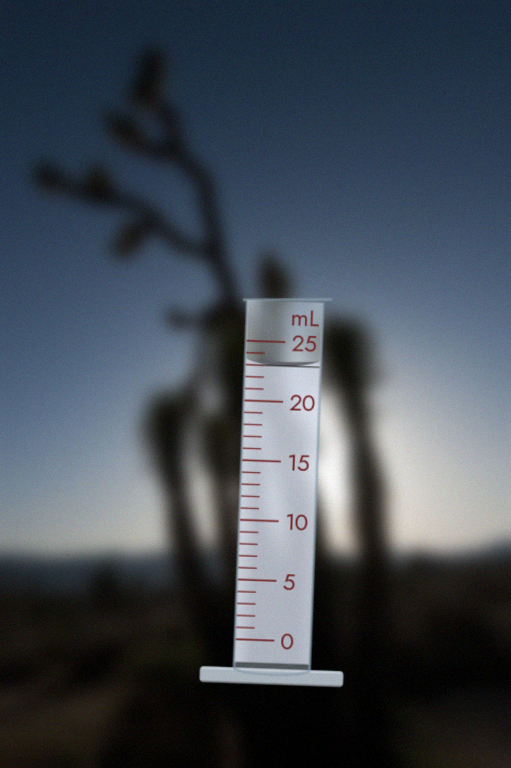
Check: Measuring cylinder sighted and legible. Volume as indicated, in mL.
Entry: 23 mL
